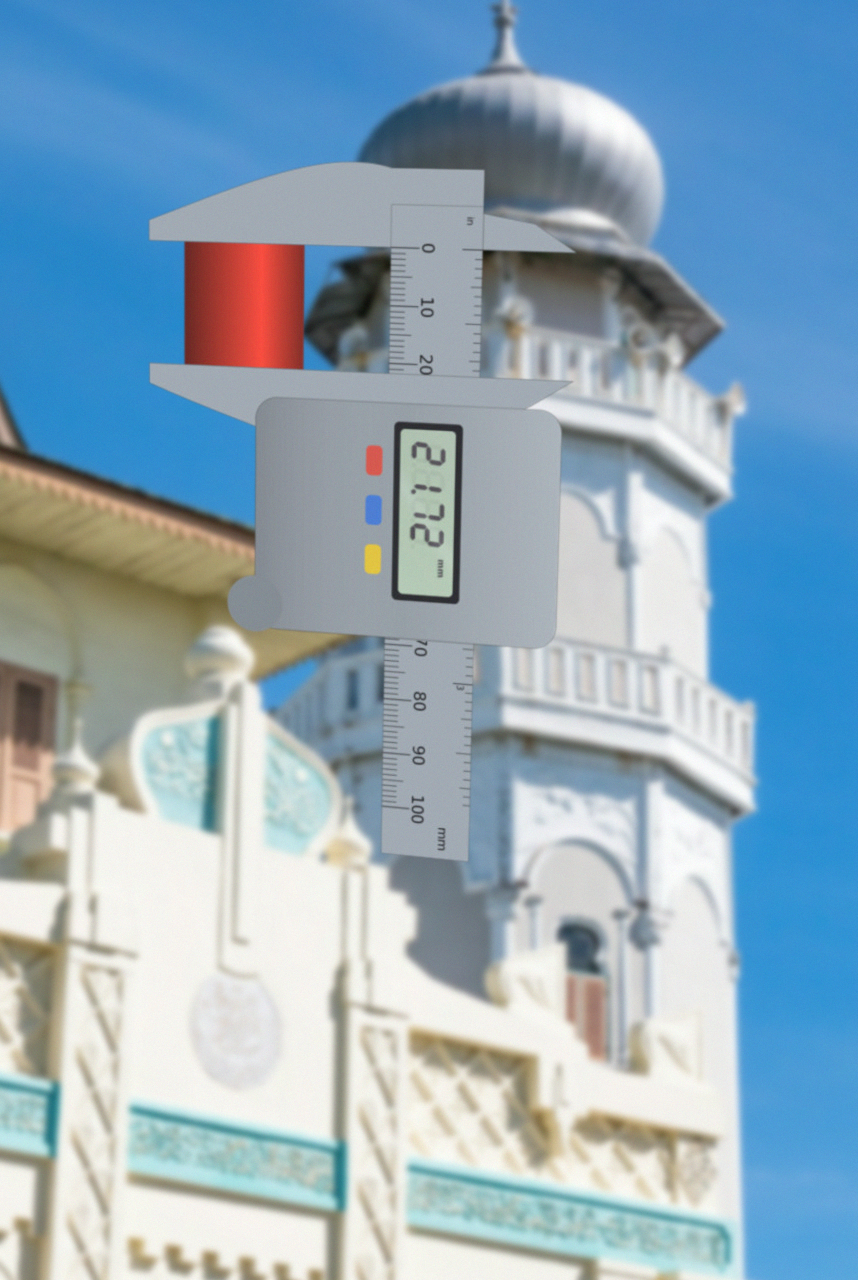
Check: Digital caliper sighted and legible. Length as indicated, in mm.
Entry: 21.72 mm
